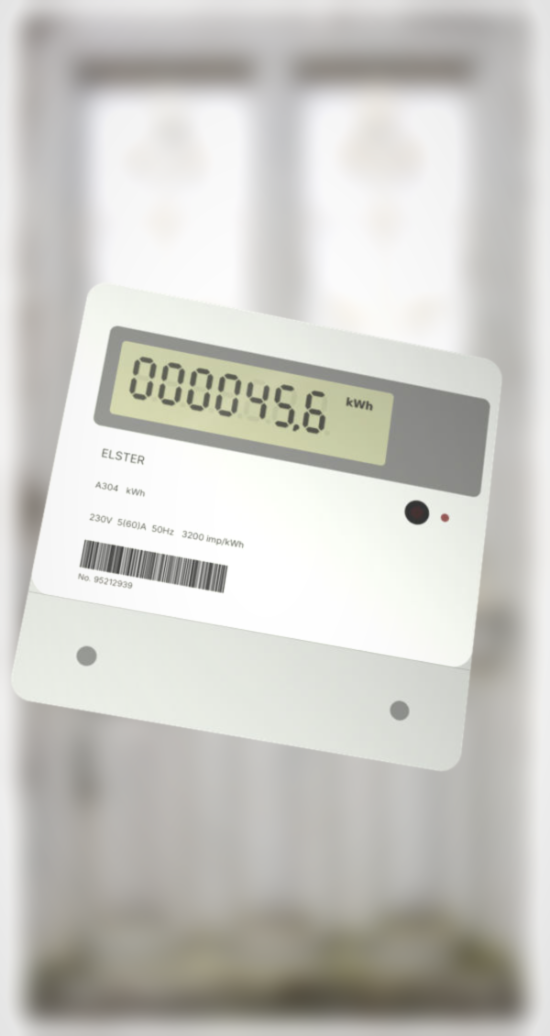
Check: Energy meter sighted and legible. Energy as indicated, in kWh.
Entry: 45.6 kWh
